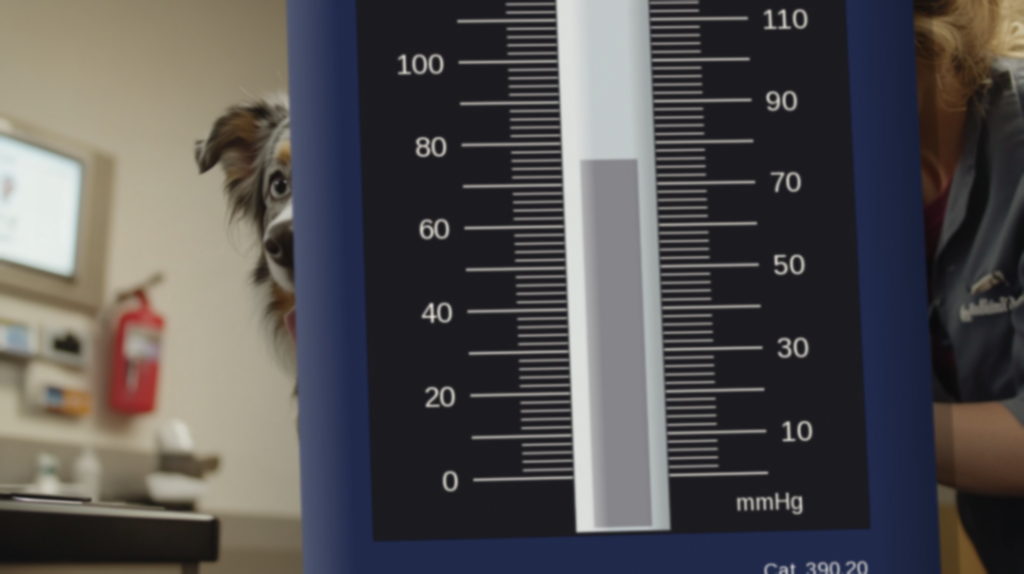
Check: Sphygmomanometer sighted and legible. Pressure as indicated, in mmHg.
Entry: 76 mmHg
